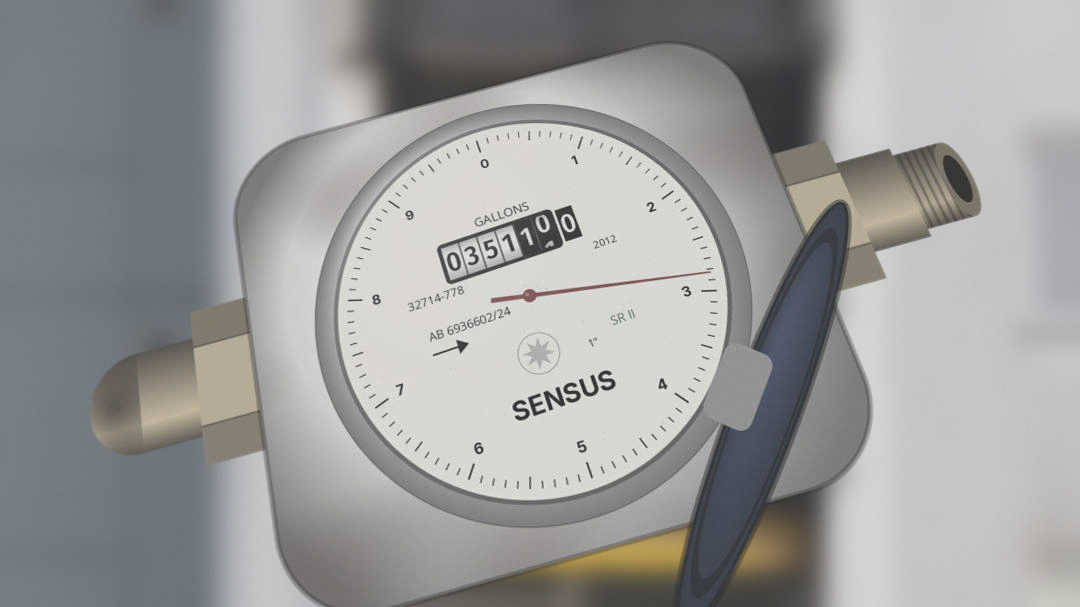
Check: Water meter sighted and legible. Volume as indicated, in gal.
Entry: 351102.8 gal
